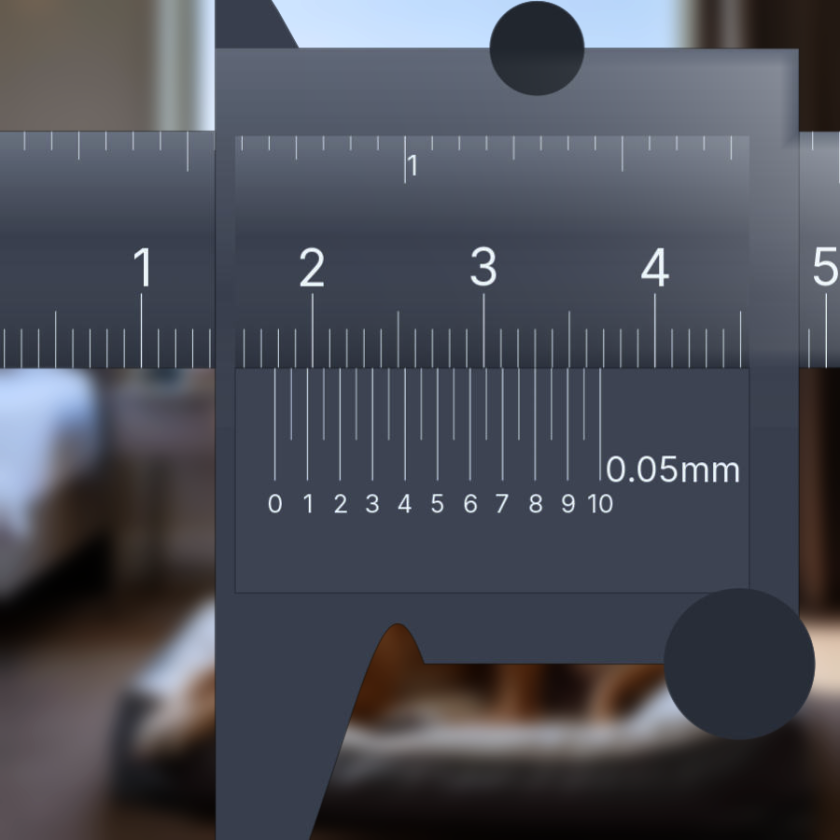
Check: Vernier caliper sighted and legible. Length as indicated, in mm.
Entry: 17.8 mm
